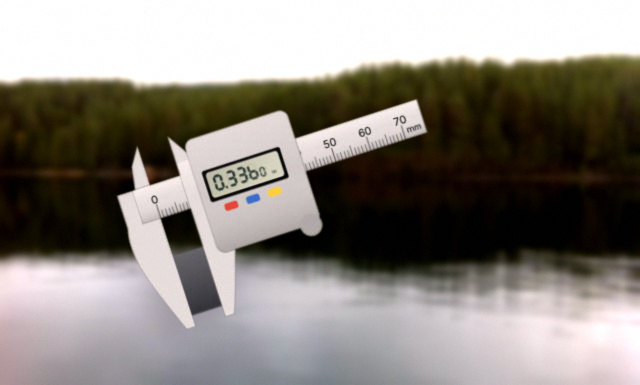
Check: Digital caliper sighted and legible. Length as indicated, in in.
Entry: 0.3360 in
